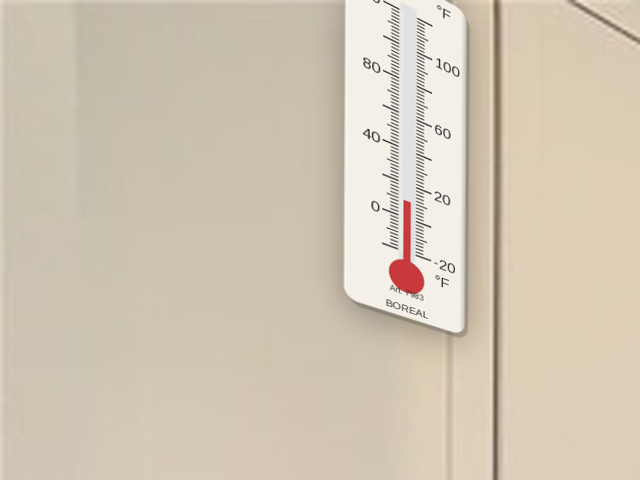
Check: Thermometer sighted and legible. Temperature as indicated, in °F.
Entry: 10 °F
